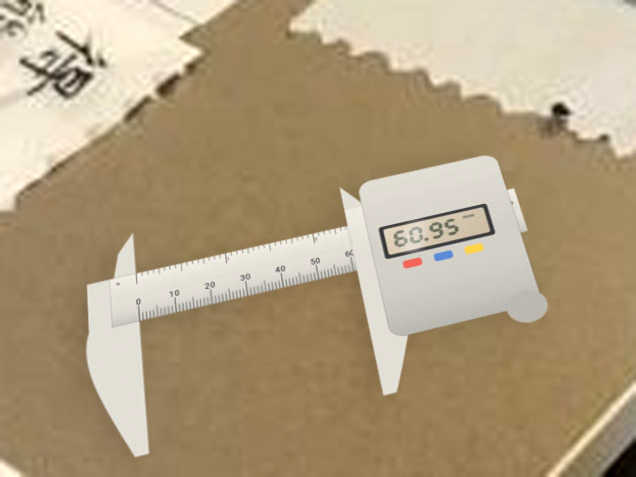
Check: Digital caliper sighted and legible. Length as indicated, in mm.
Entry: 60.95 mm
